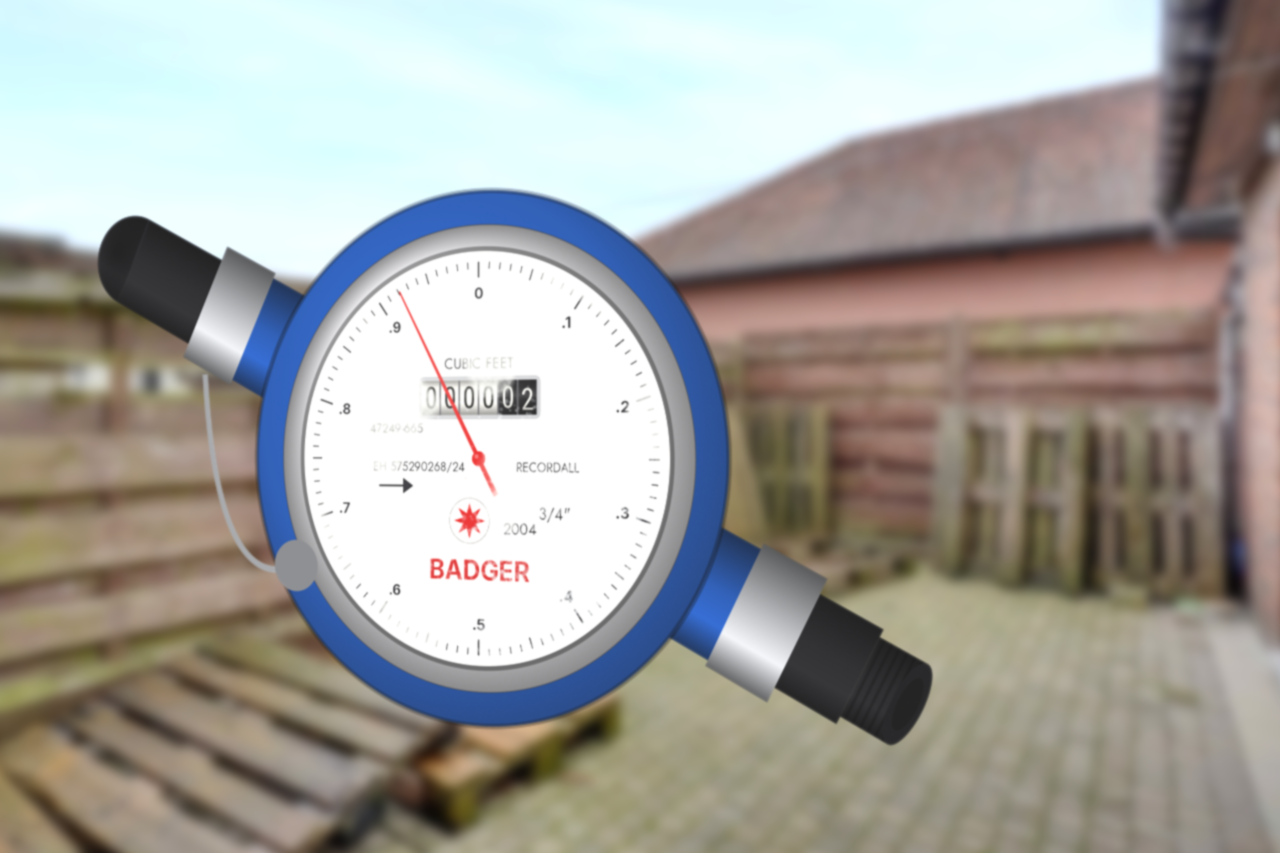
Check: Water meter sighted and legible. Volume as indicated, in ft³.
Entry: 1.92 ft³
